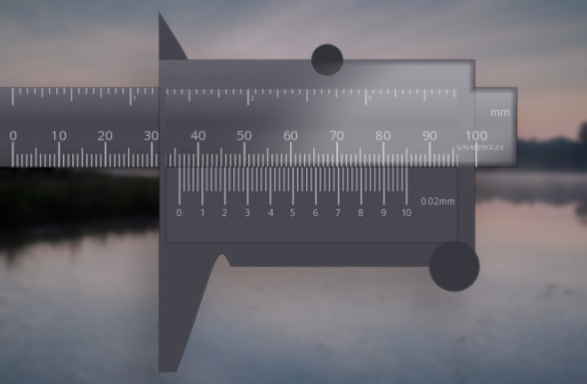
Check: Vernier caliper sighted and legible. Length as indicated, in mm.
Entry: 36.0 mm
